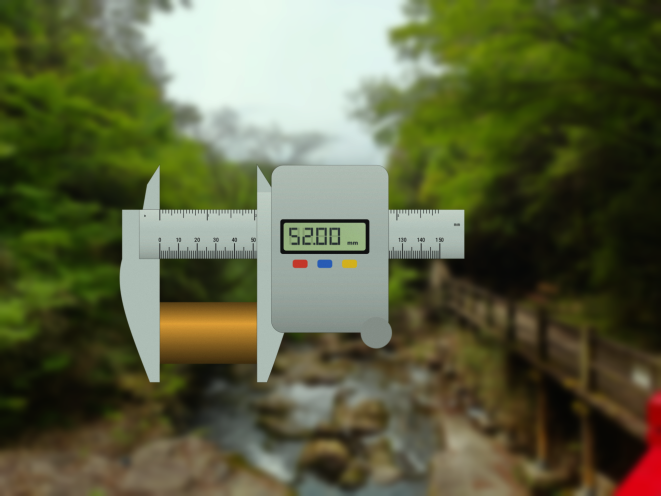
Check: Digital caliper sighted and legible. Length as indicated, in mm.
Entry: 52.00 mm
